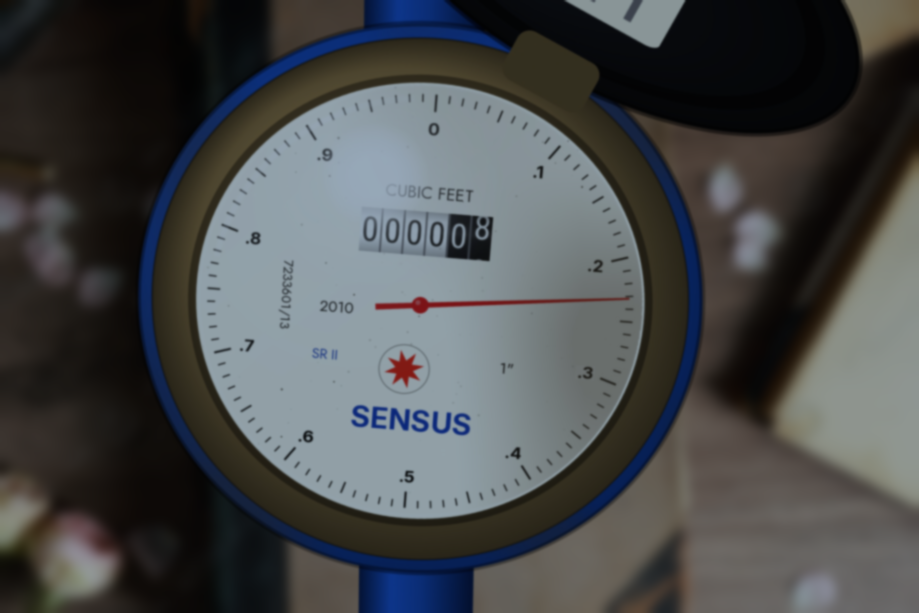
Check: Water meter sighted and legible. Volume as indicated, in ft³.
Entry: 8.23 ft³
